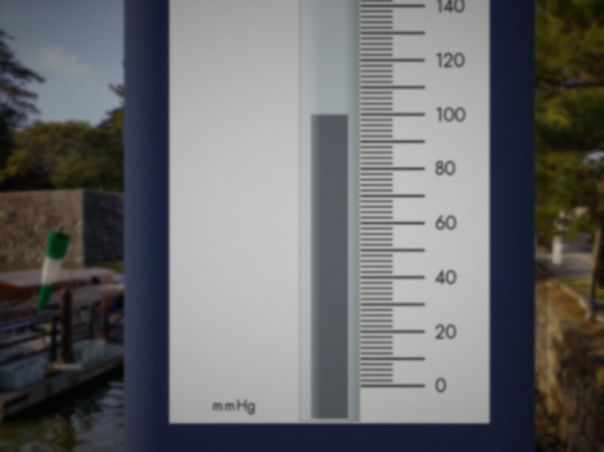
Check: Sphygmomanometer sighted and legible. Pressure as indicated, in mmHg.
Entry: 100 mmHg
